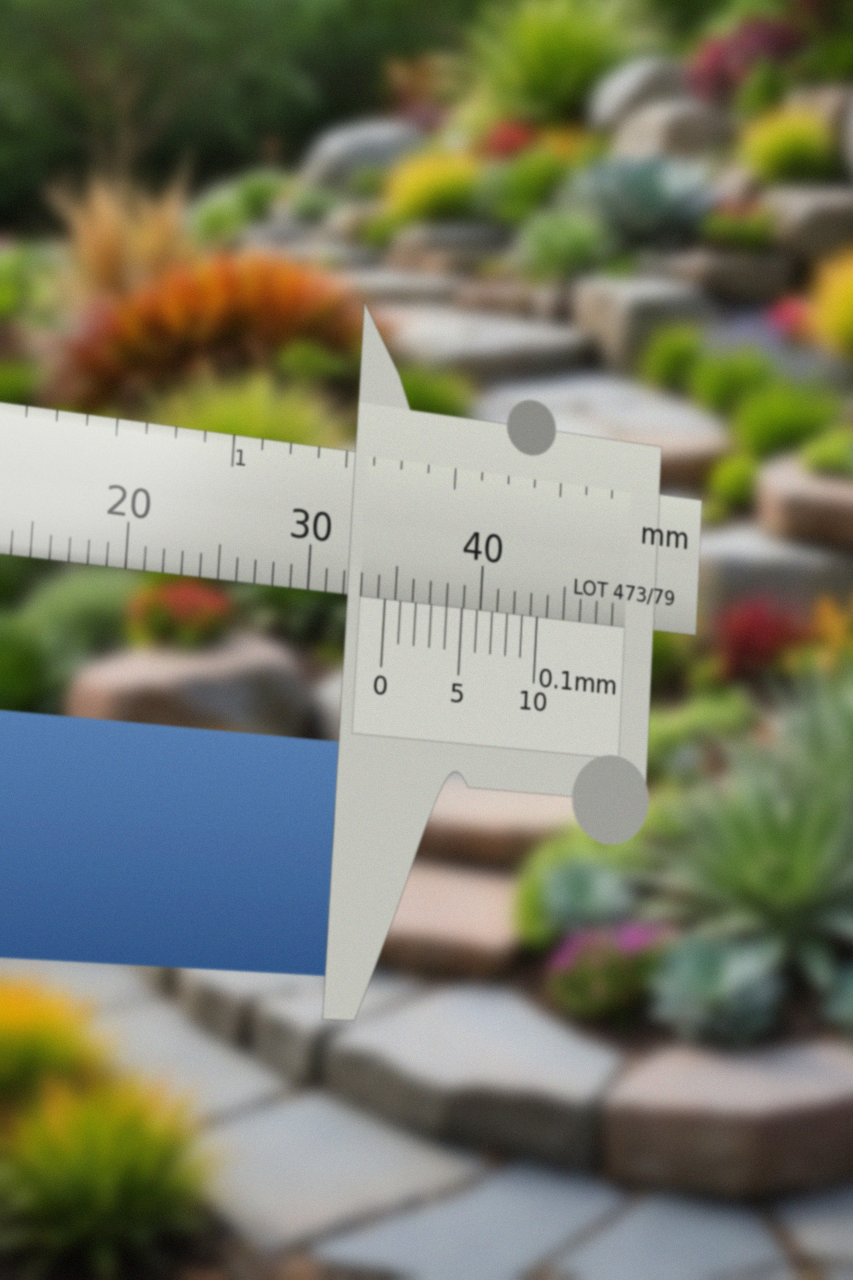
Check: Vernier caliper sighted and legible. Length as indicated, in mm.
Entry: 34.4 mm
